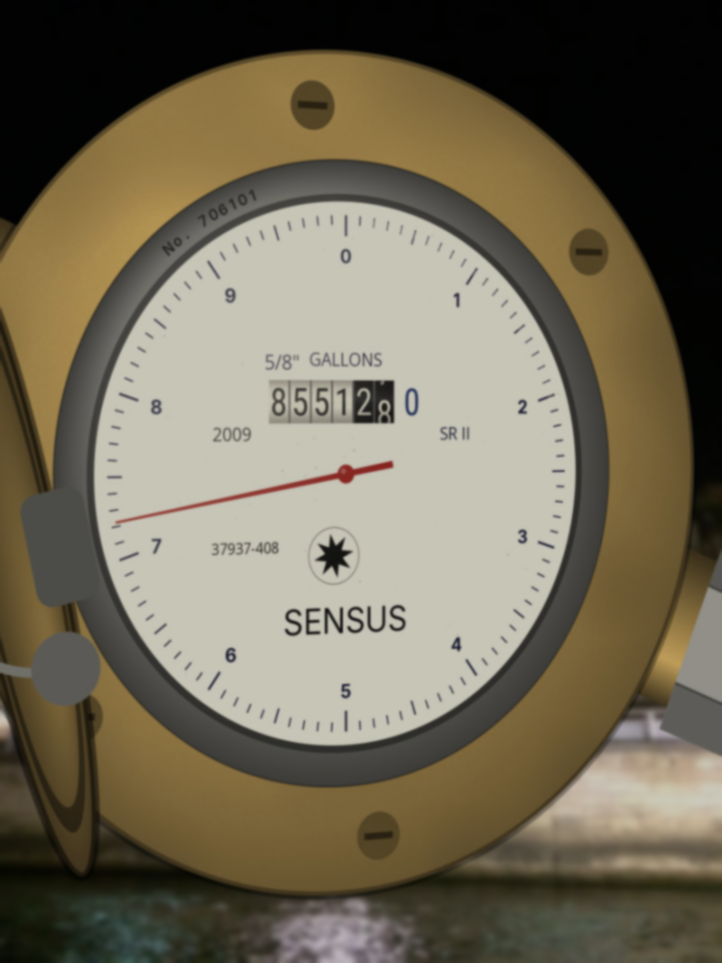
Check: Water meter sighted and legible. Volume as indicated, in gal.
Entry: 8551277.2 gal
